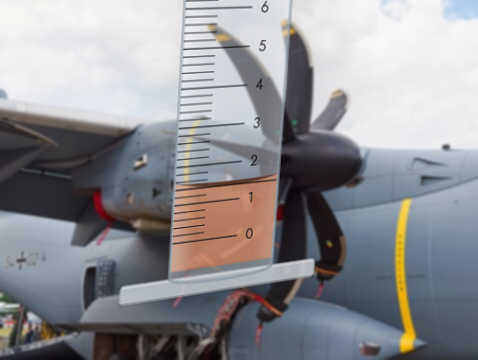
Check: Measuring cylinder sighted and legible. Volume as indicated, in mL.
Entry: 1.4 mL
